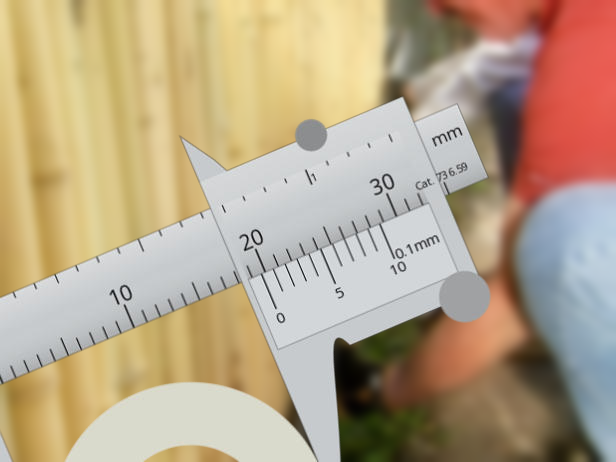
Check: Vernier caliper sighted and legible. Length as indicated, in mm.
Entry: 19.7 mm
